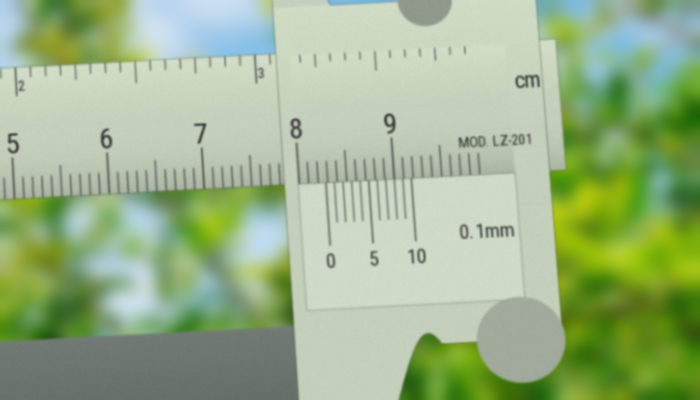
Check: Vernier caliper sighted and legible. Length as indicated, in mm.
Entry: 82.8 mm
